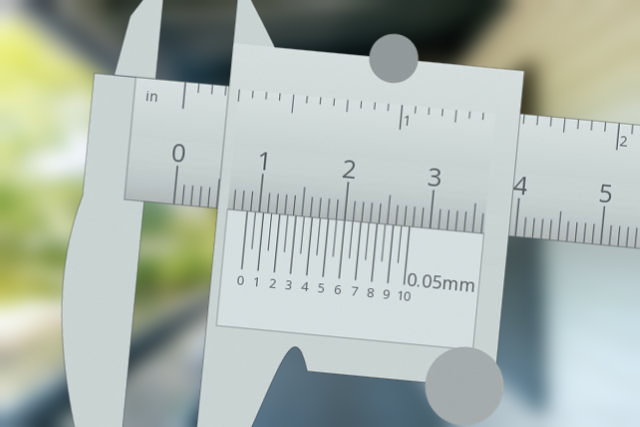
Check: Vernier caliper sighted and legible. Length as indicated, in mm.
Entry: 8.6 mm
